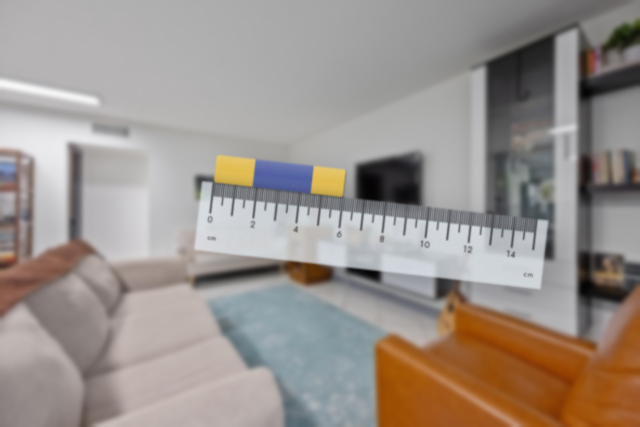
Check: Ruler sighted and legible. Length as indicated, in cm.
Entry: 6 cm
